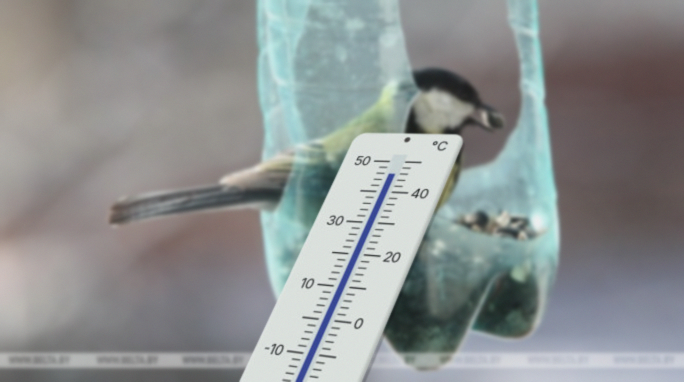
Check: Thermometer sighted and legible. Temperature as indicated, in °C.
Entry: 46 °C
